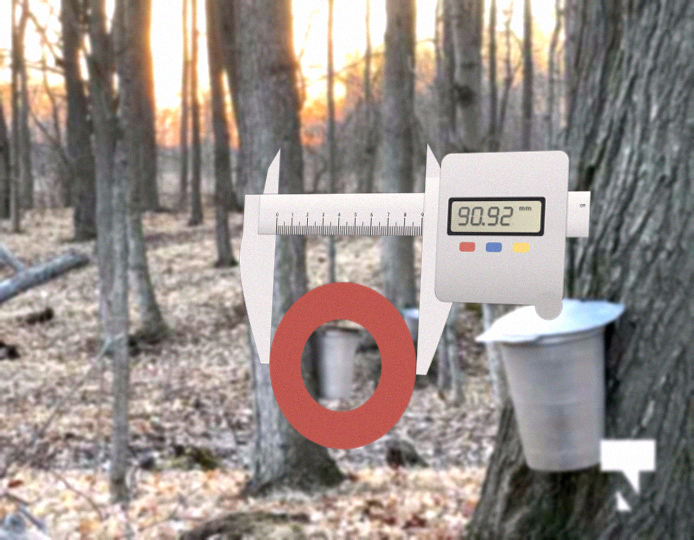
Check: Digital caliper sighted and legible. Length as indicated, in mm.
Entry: 90.92 mm
